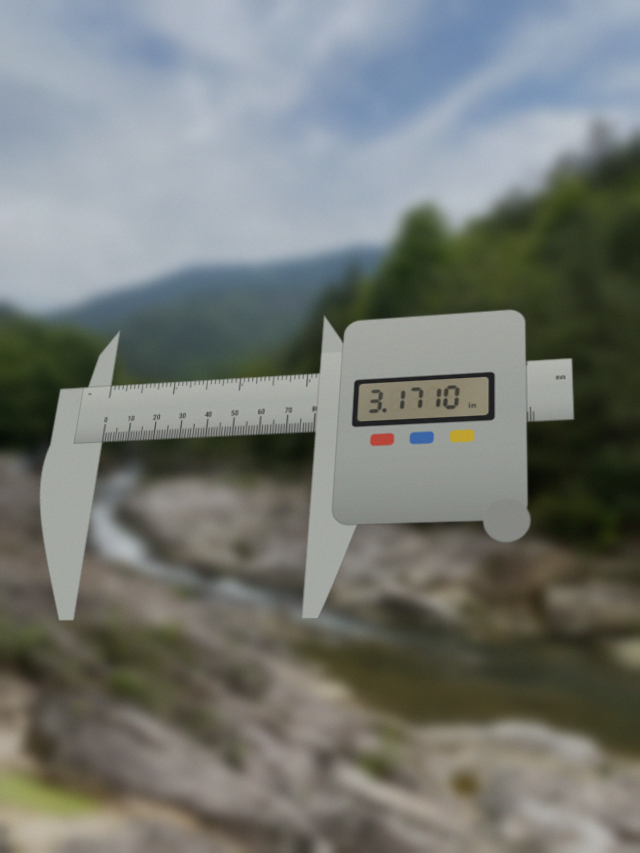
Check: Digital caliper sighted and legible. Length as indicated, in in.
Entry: 3.1710 in
